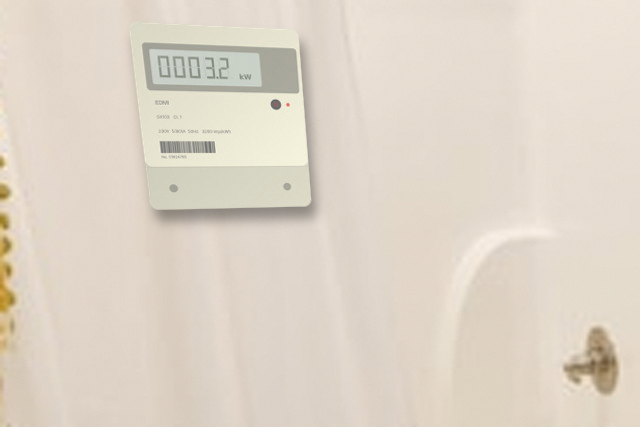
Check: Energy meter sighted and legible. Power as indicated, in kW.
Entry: 3.2 kW
